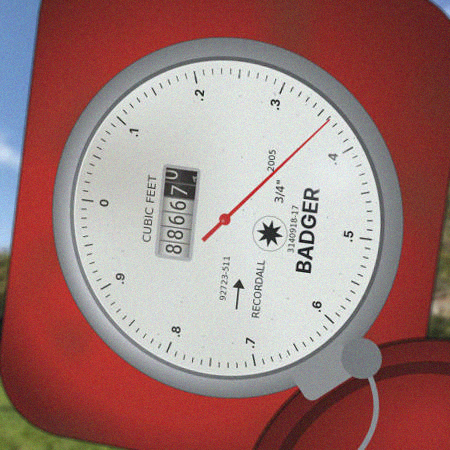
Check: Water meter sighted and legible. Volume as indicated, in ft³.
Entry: 886670.36 ft³
